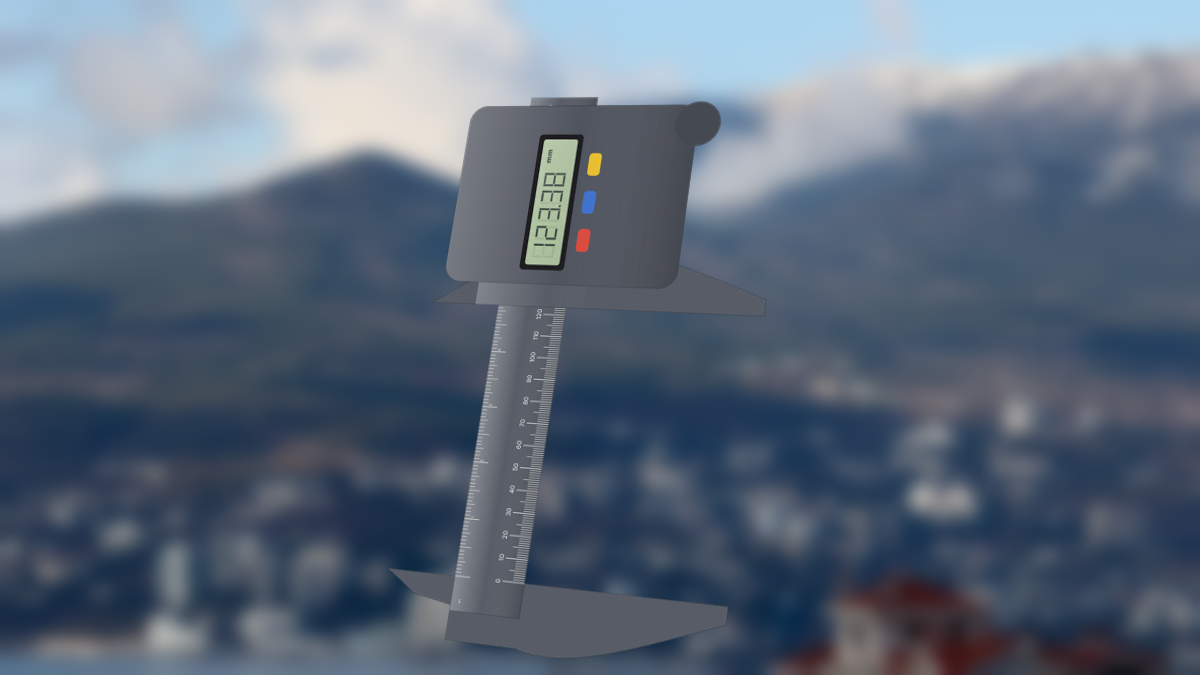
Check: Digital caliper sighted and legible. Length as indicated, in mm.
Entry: 123.38 mm
